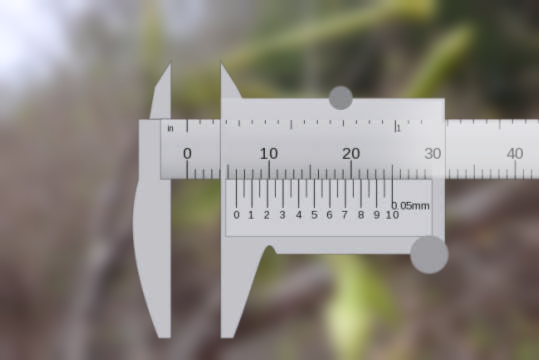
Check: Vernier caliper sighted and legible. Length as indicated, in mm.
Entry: 6.0 mm
